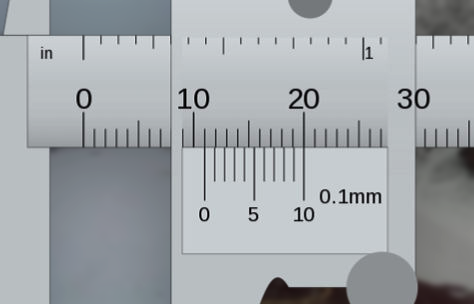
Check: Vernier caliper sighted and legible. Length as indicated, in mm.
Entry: 11.0 mm
